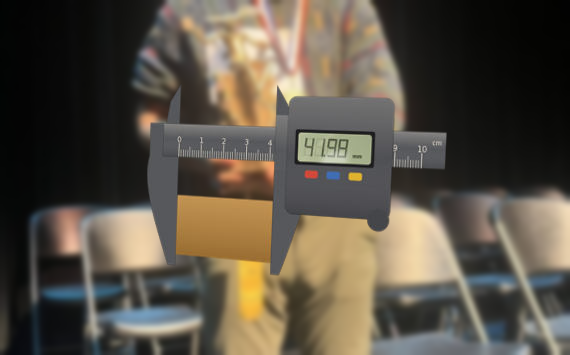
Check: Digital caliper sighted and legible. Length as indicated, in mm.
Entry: 41.98 mm
